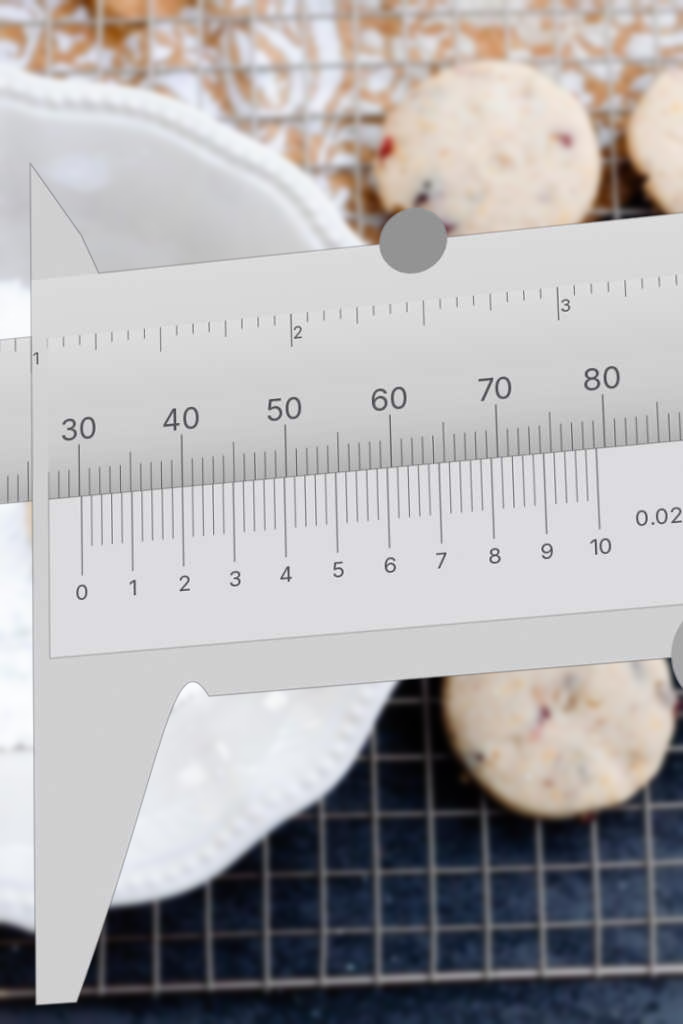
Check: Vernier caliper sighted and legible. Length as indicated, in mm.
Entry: 30.2 mm
